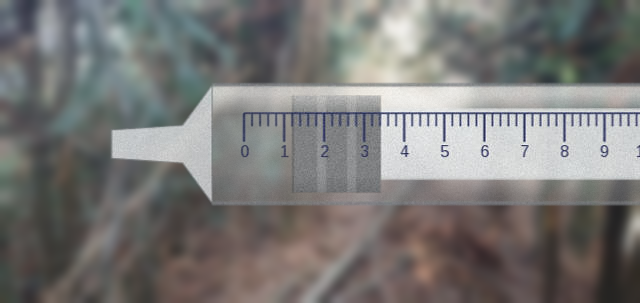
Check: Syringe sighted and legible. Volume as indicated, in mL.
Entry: 1.2 mL
